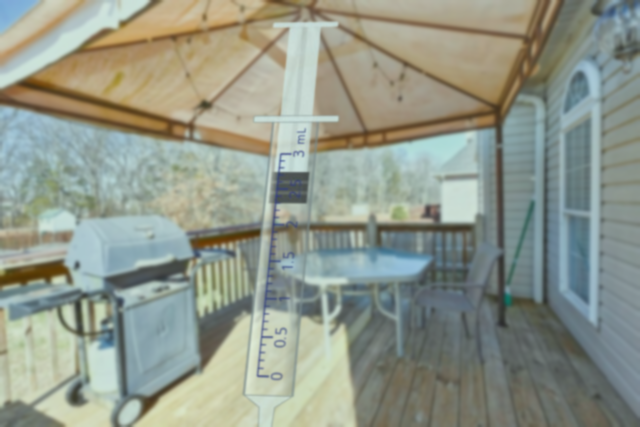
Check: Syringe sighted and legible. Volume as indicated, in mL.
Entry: 2.3 mL
